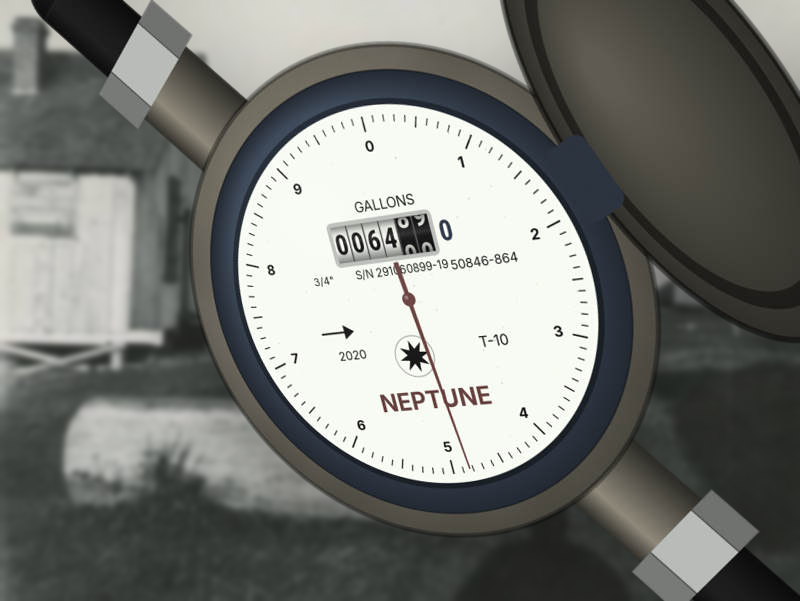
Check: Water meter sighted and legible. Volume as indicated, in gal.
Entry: 64894.8 gal
